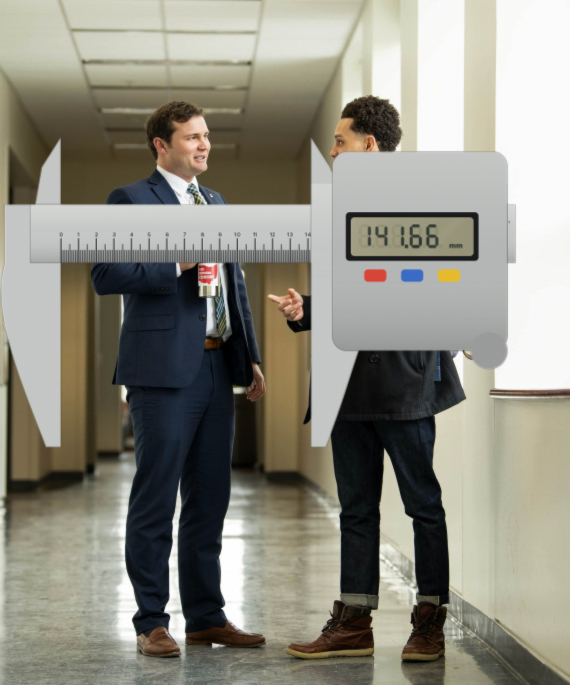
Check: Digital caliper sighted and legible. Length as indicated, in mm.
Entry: 141.66 mm
